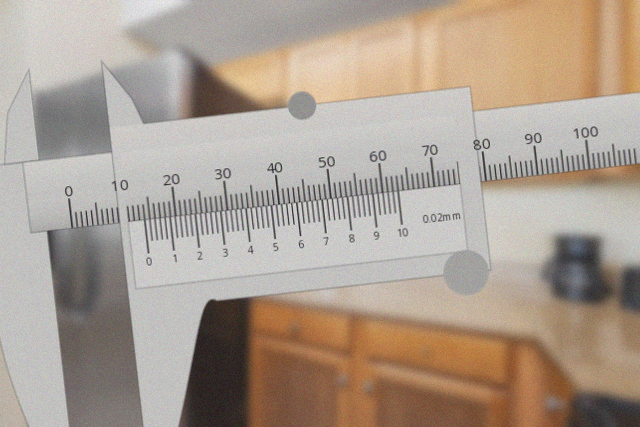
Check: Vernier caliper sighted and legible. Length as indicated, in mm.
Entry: 14.0 mm
